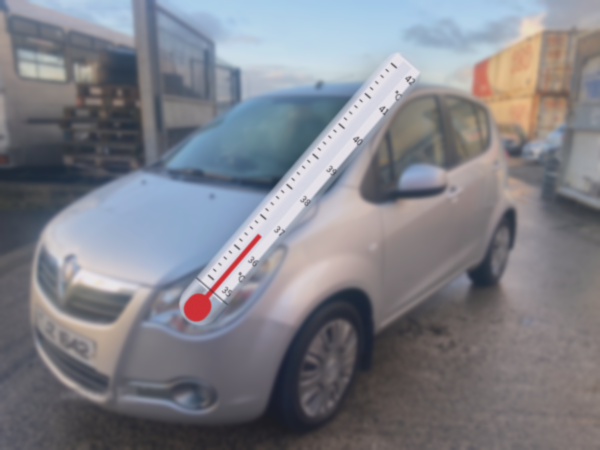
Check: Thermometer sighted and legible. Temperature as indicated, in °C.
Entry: 36.6 °C
